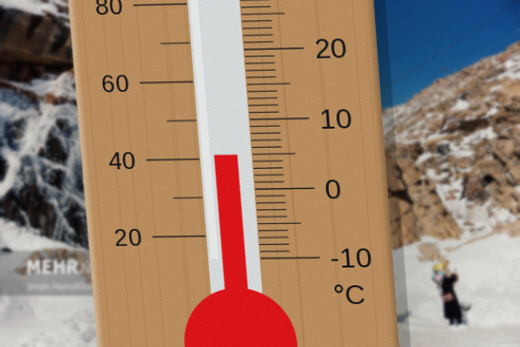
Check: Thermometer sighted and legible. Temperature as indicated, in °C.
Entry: 5 °C
